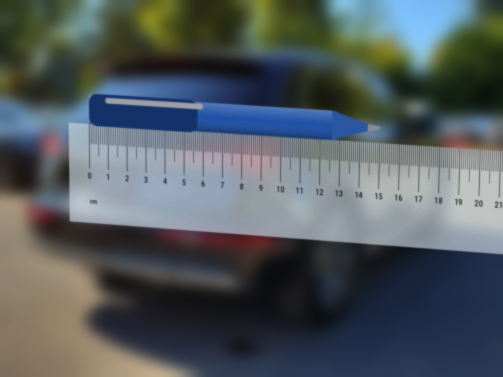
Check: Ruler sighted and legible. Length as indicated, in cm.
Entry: 15 cm
